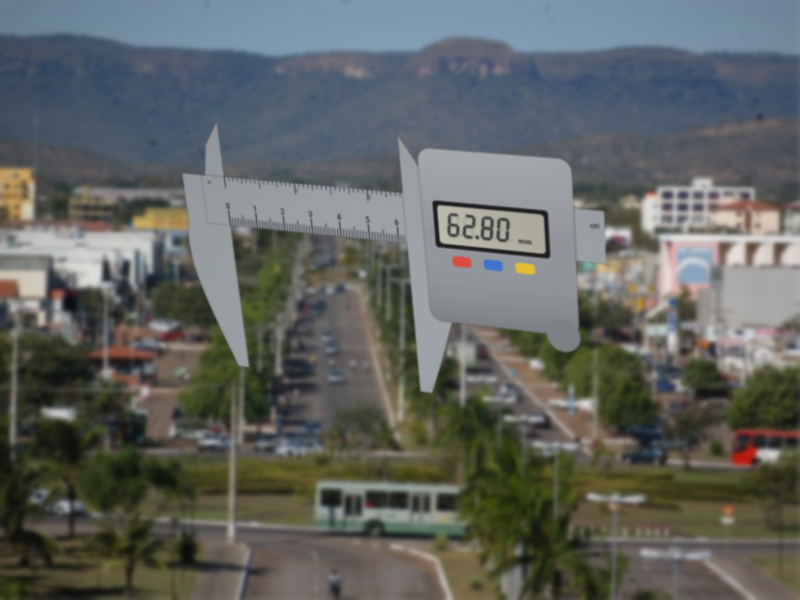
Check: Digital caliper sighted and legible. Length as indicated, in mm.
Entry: 62.80 mm
